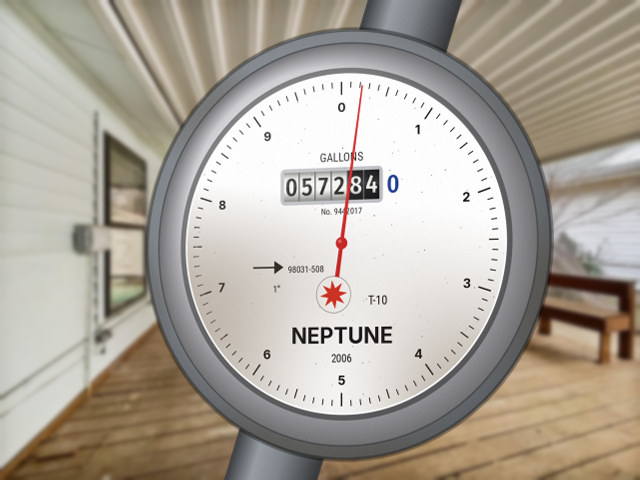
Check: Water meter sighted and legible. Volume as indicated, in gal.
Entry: 572840.2 gal
